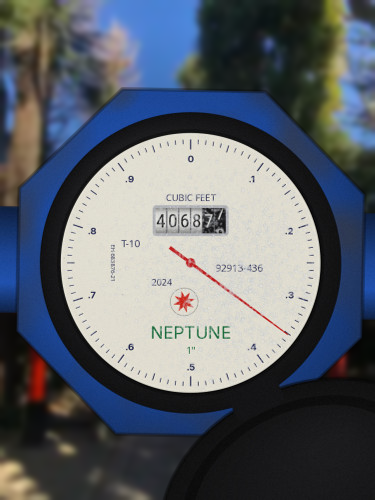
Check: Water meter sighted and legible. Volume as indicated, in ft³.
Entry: 406877.35 ft³
